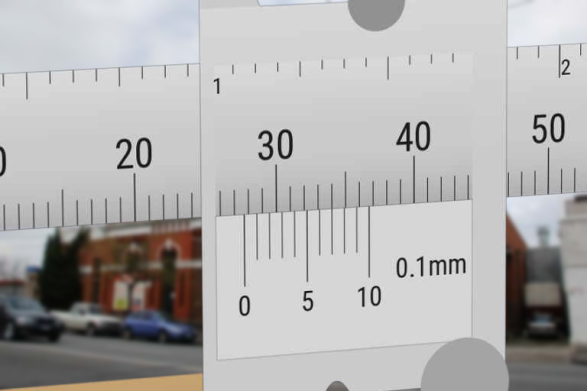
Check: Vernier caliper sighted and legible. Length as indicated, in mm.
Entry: 27.7 mm
